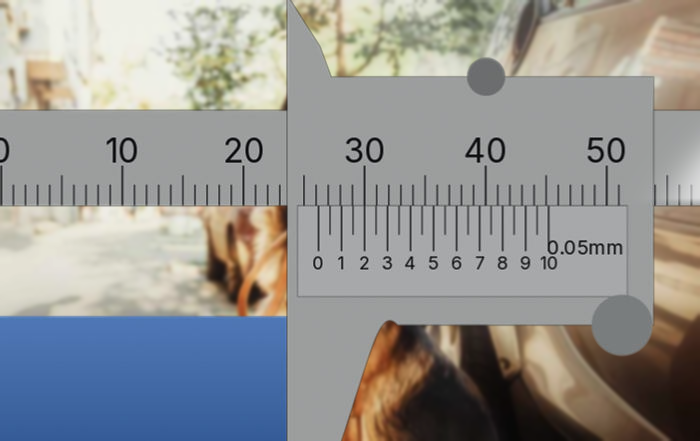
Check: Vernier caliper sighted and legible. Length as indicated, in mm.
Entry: 26.2 mm
